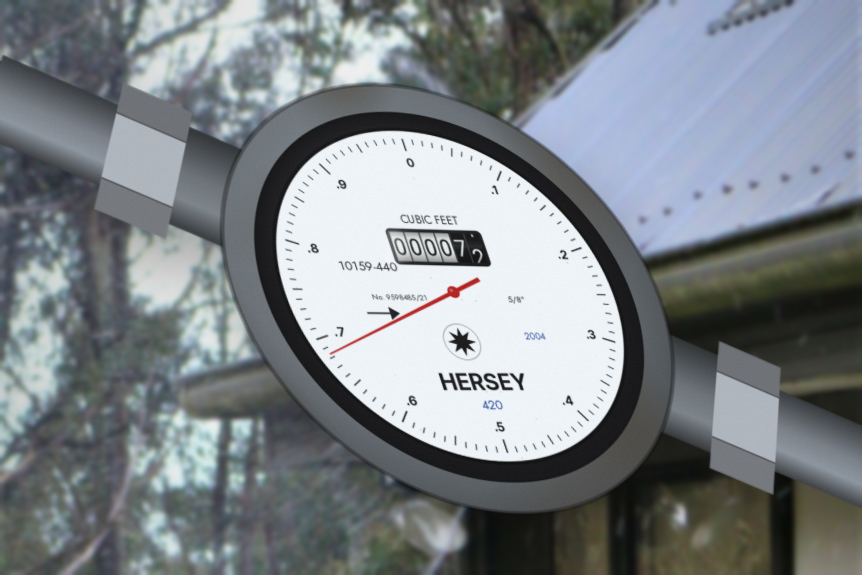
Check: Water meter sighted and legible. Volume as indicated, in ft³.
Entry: 71.68 ft³
